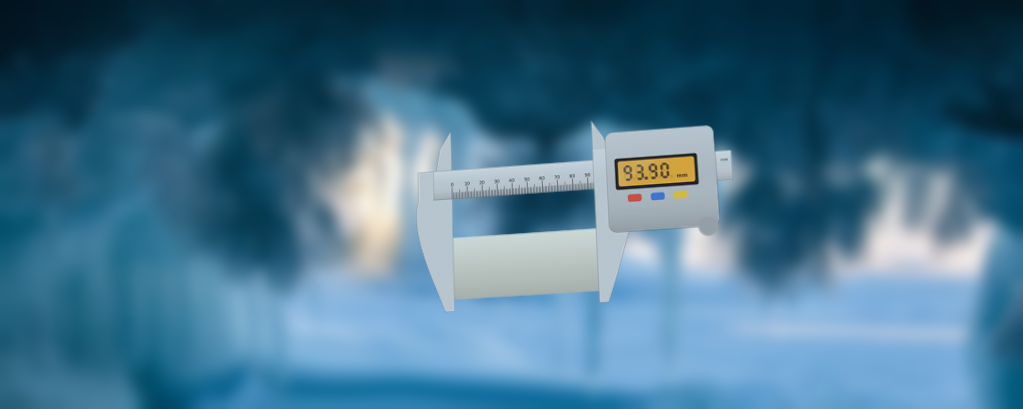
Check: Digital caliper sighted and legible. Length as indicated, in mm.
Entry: 93.90 mm
